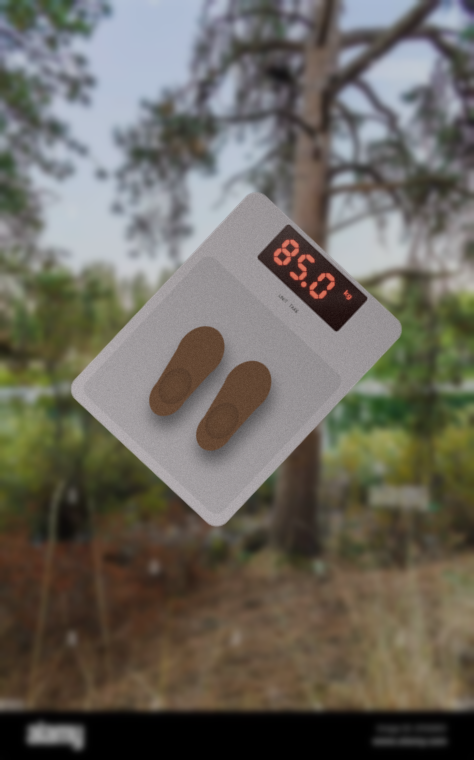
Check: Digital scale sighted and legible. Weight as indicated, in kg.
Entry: 85.0 kg
